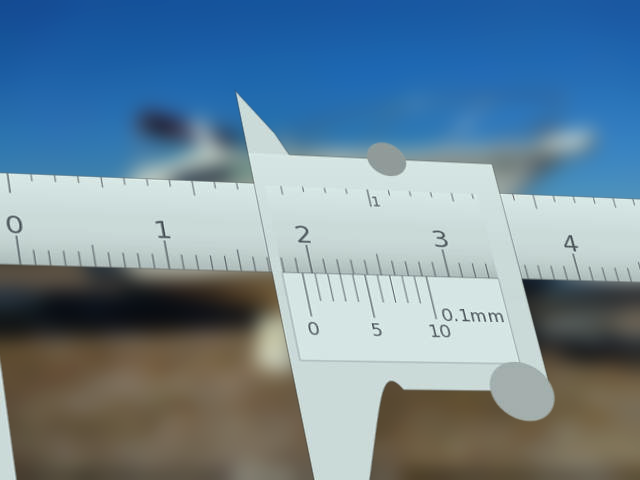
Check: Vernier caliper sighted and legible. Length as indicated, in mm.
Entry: 19.3 mm
